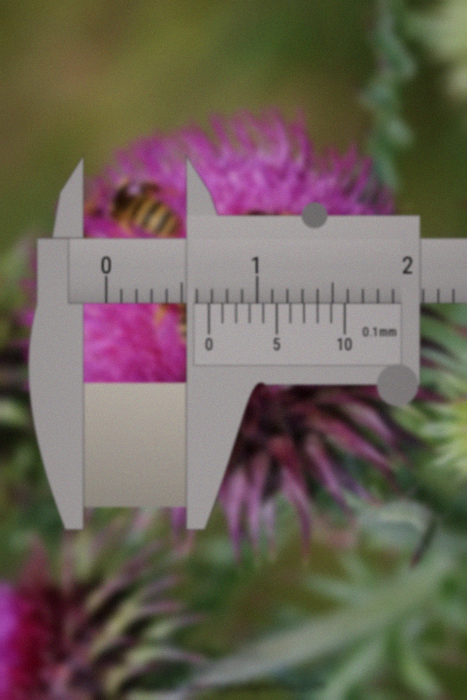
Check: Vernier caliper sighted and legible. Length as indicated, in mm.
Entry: 6.8 mm
